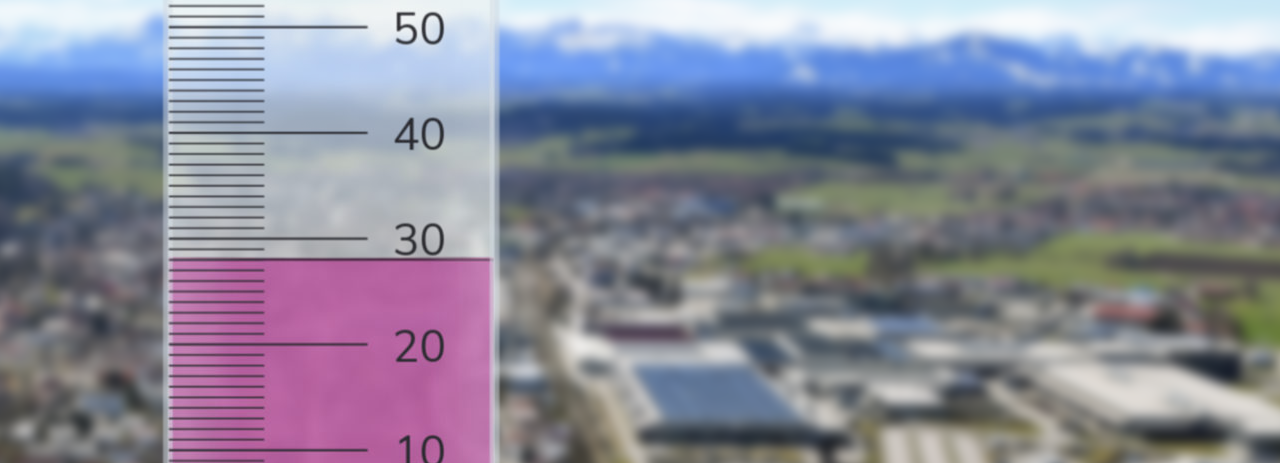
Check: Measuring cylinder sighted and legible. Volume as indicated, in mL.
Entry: 28 mL
